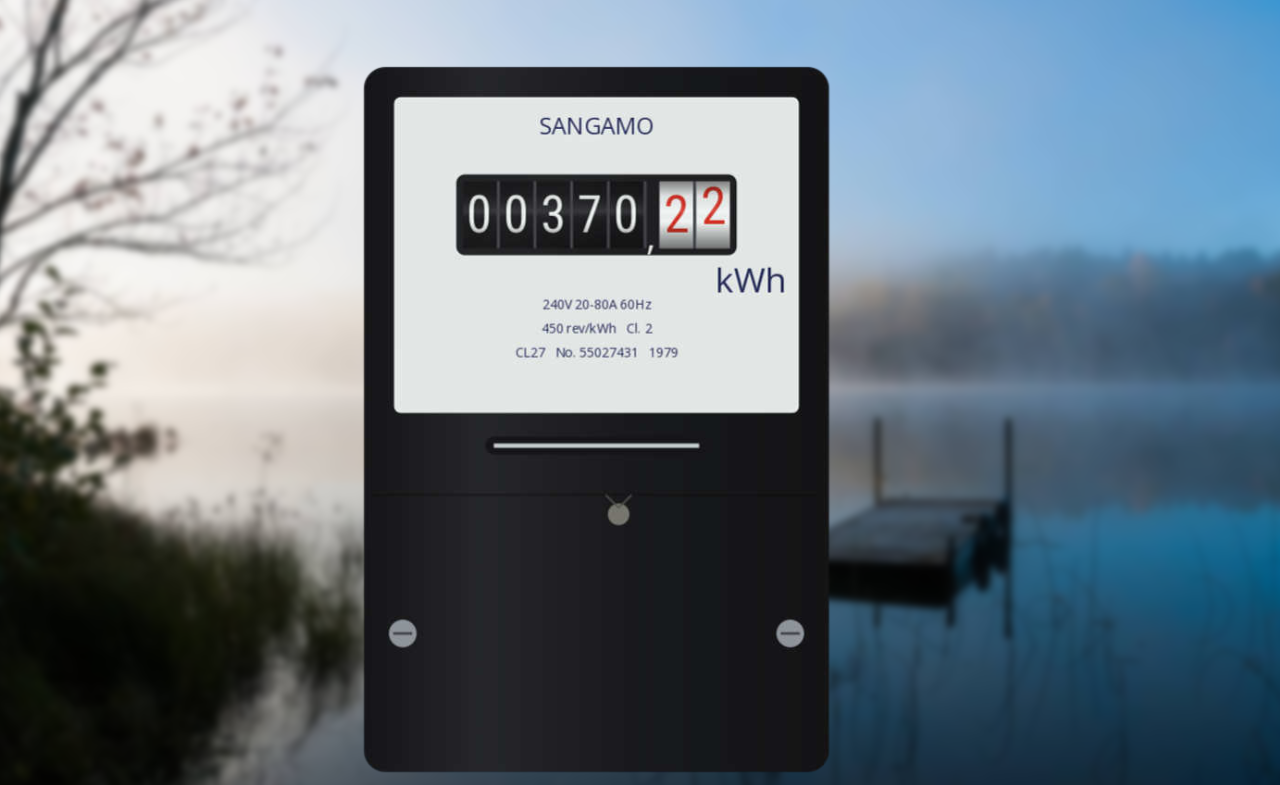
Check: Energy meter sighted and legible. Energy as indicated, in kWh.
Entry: 370.22 kWh
